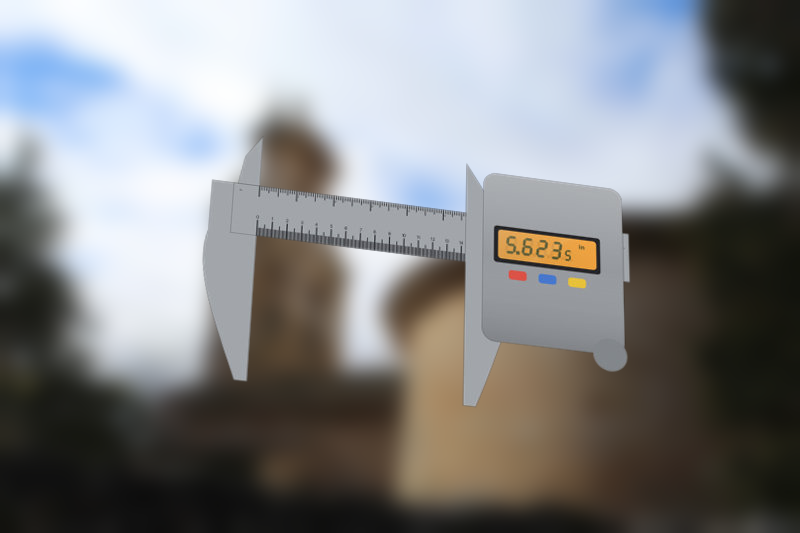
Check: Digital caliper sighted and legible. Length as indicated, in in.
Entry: 5.6235 in
